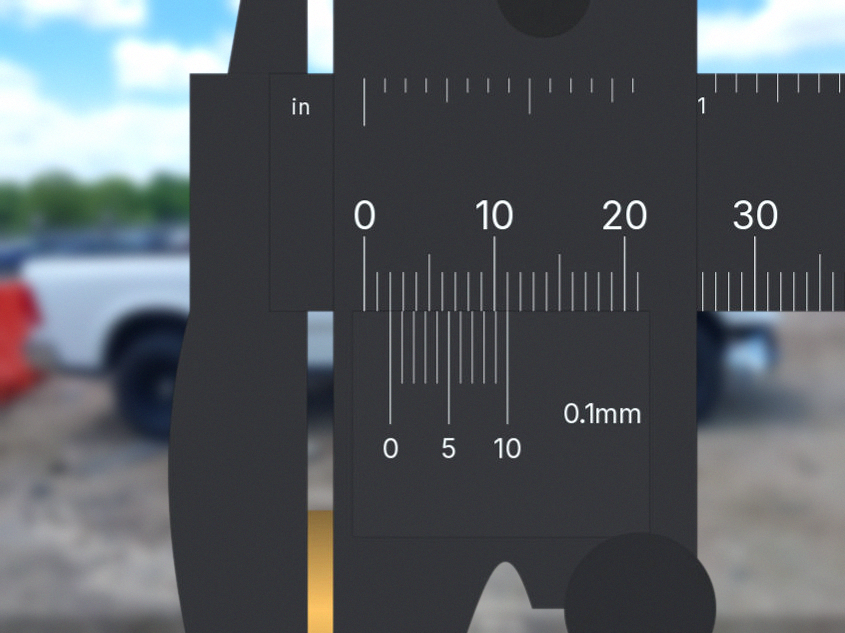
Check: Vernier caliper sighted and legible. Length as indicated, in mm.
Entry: 2.0 mm
